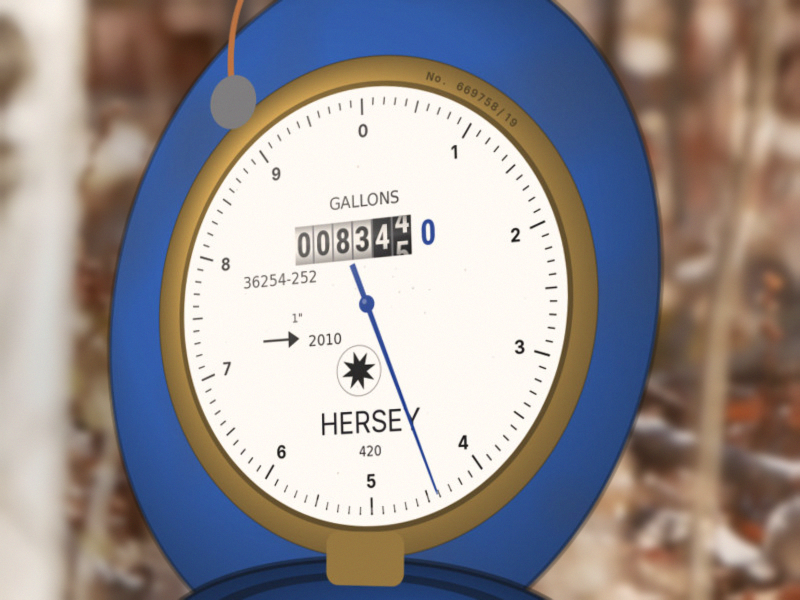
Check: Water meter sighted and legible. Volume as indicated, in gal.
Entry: 83444.4 gal
